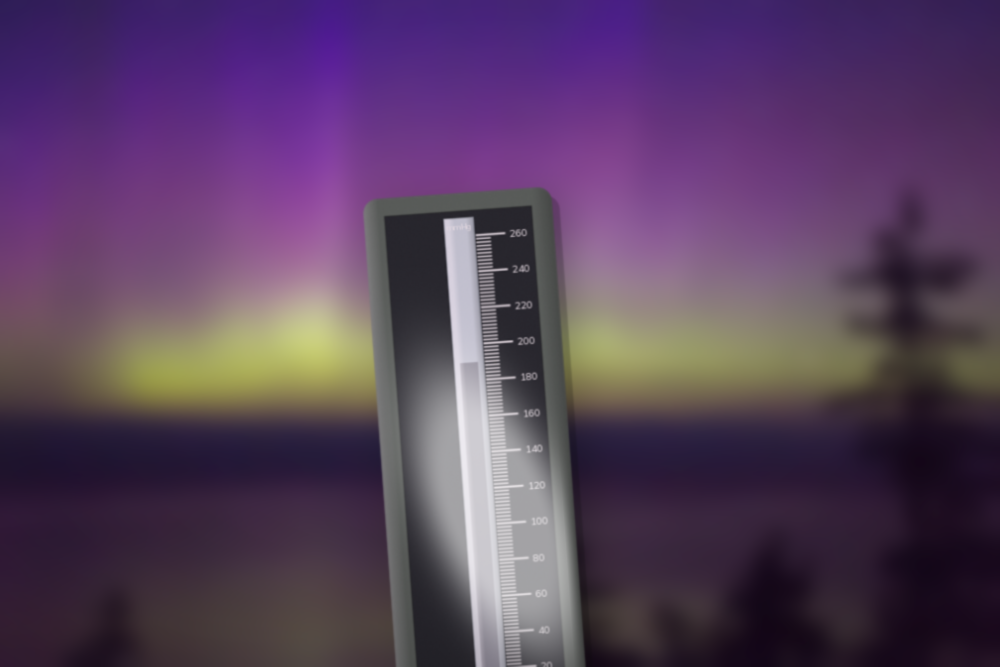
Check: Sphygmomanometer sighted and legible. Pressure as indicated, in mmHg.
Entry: 190 mmHg
